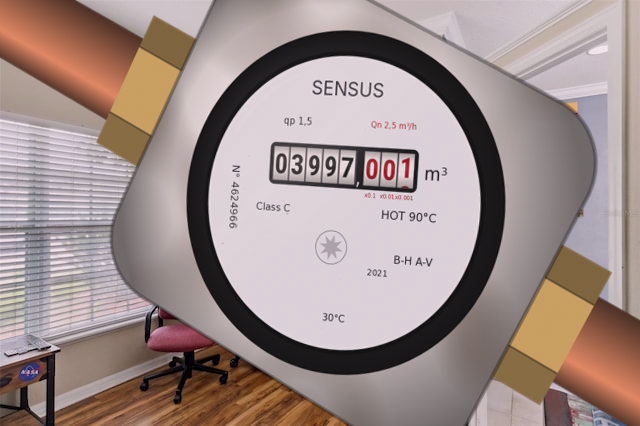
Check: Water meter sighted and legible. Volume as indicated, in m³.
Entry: 3997.001 m³
